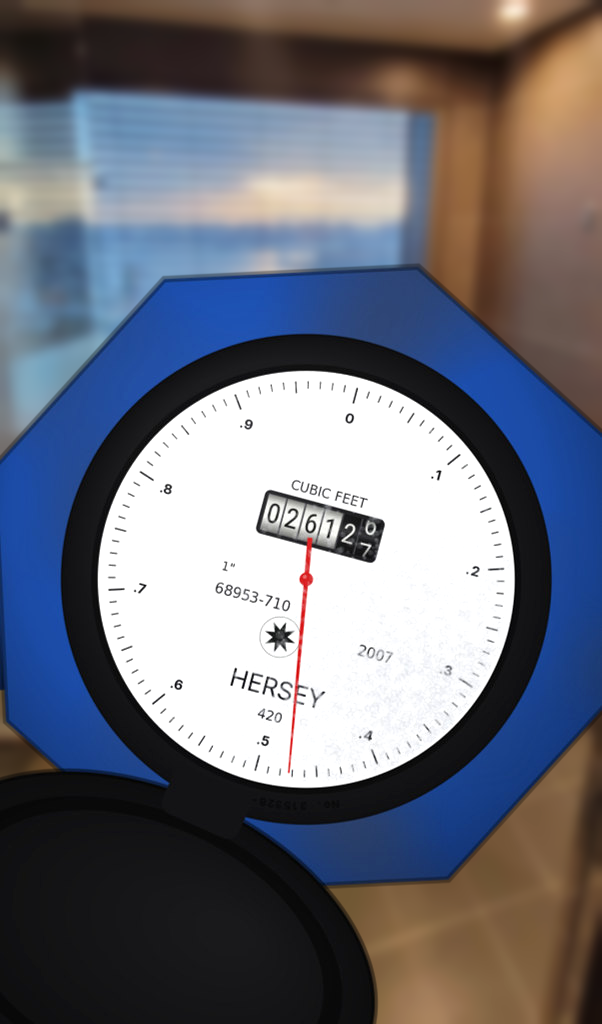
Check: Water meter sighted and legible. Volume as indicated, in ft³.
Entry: 26126.47 ft³
